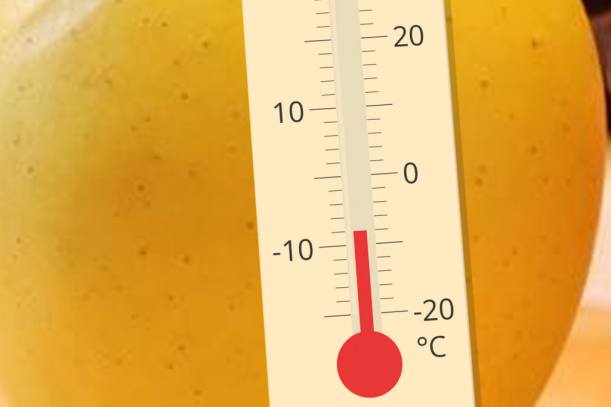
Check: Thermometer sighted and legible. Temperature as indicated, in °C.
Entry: -8 °C
